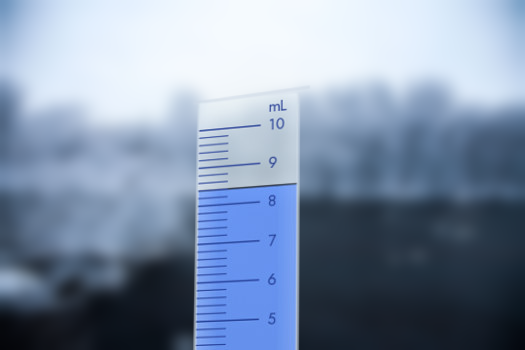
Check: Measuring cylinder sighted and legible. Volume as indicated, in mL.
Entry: 8.4 mL
